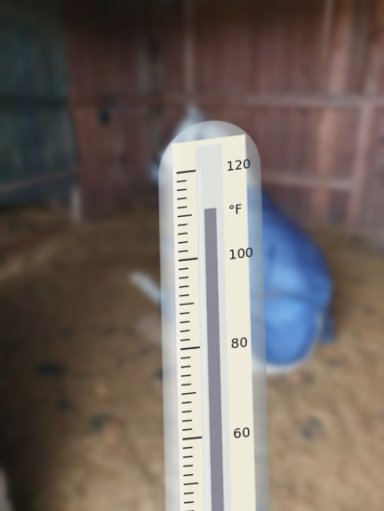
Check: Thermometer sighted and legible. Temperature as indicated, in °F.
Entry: 111 °F
